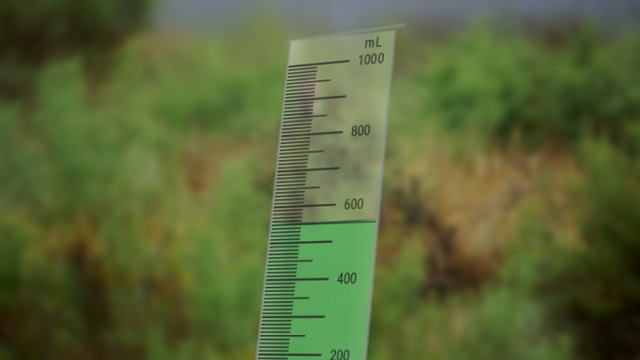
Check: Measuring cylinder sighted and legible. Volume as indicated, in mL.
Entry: 550 mL
